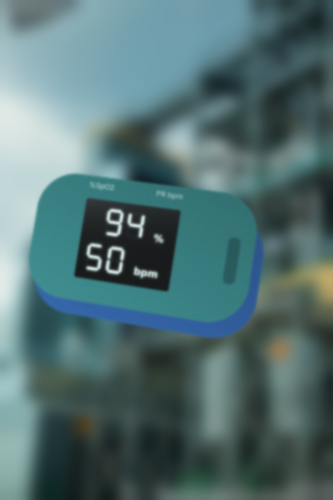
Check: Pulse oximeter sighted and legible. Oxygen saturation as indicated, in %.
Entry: 94 %
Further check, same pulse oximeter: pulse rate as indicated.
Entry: 50 bpm
